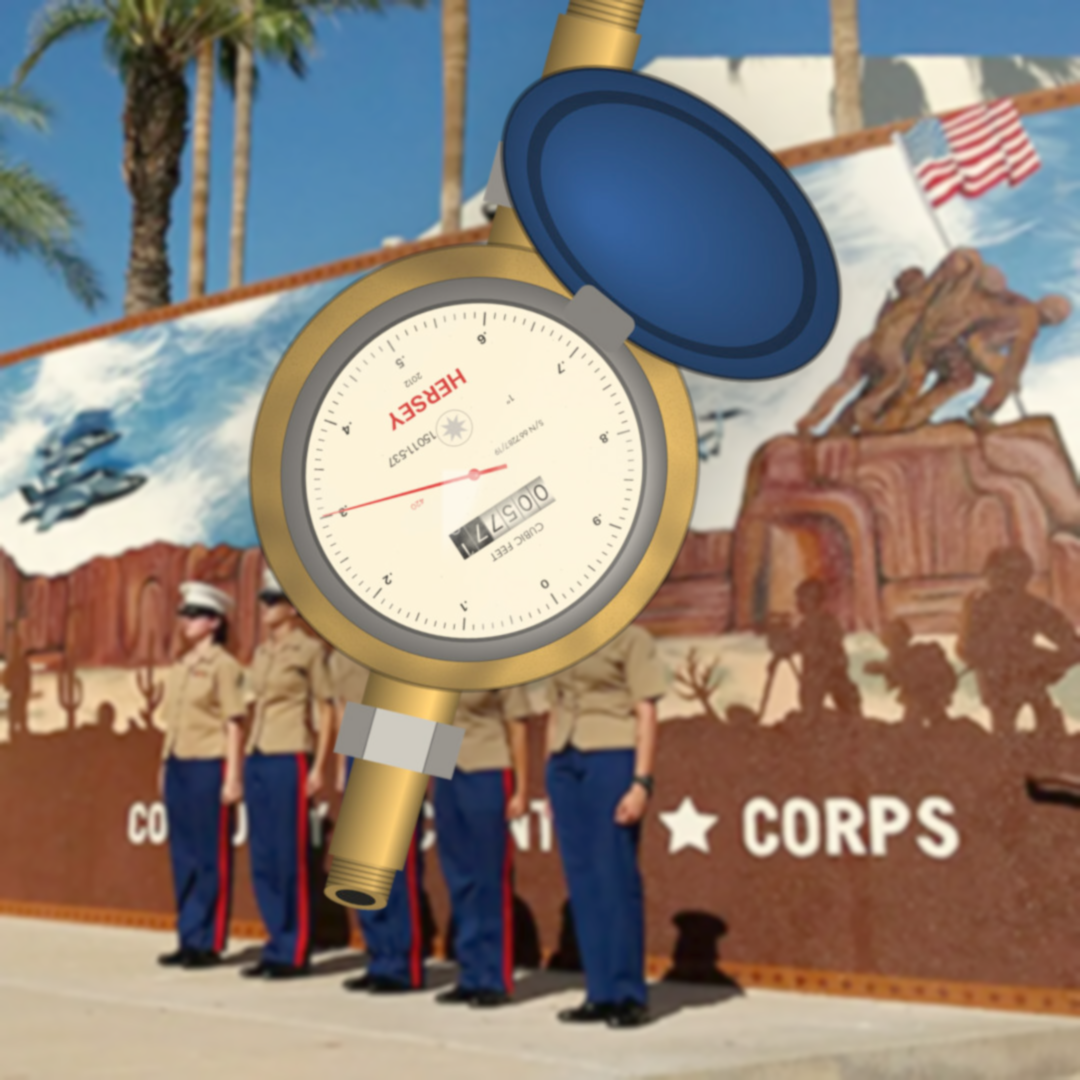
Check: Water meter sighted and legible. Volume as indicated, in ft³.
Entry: 5771.30 ft³
